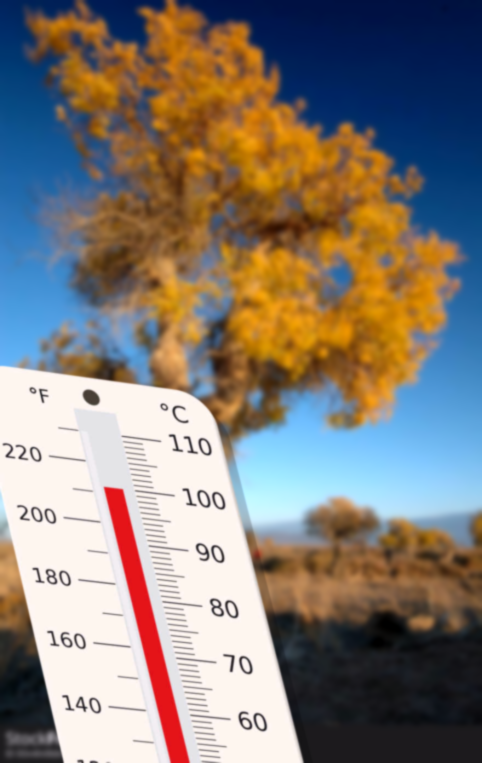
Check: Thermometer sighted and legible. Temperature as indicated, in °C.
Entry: 100 °C
